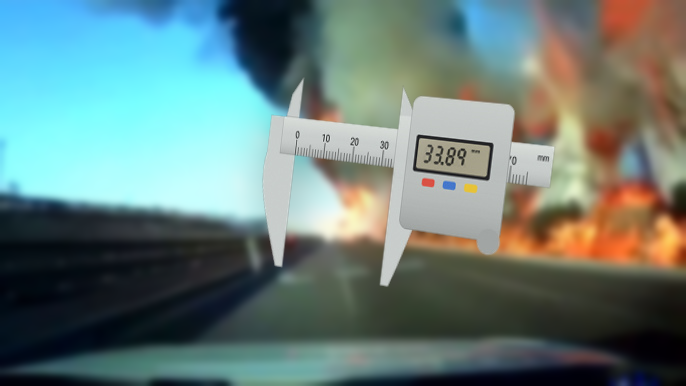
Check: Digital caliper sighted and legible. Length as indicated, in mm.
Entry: 33.89 mm
